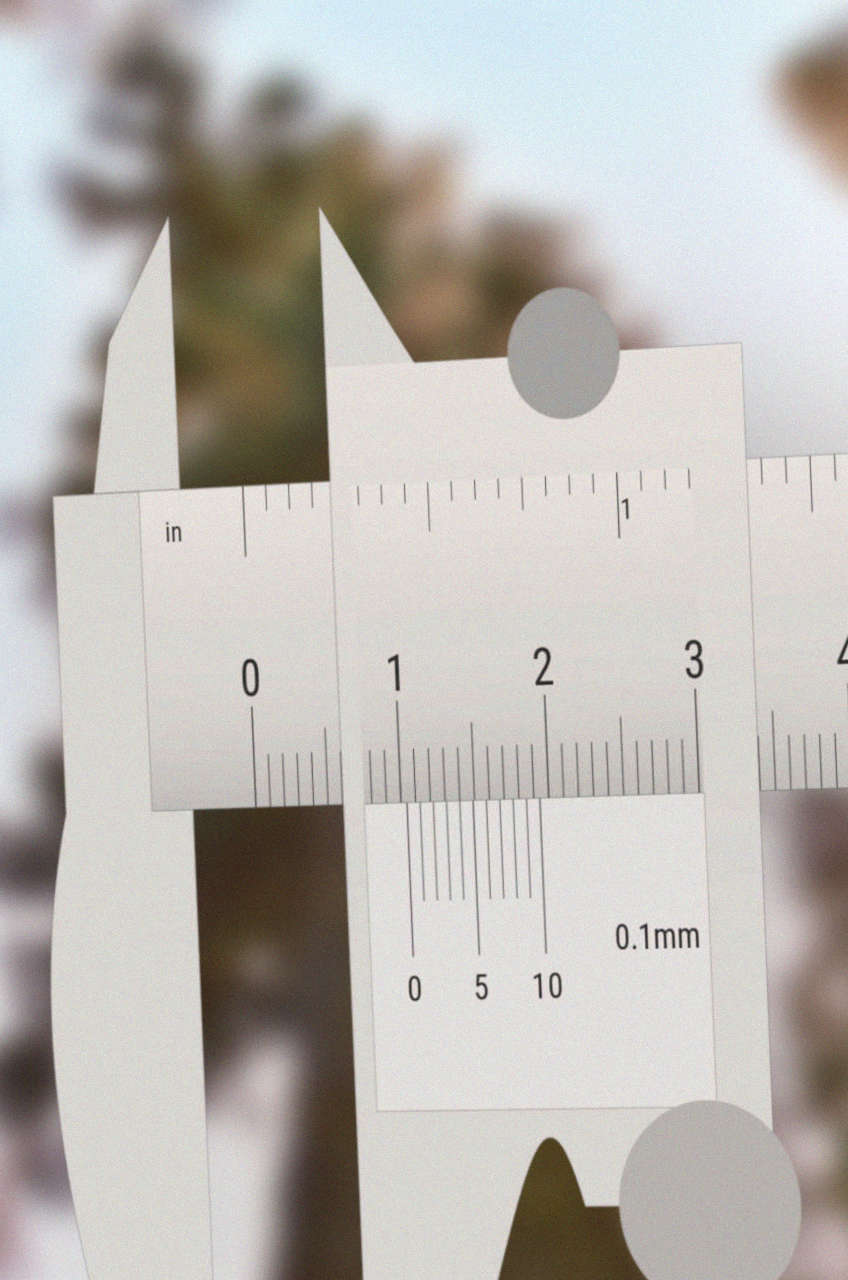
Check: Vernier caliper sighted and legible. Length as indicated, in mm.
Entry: 10.4 mm
